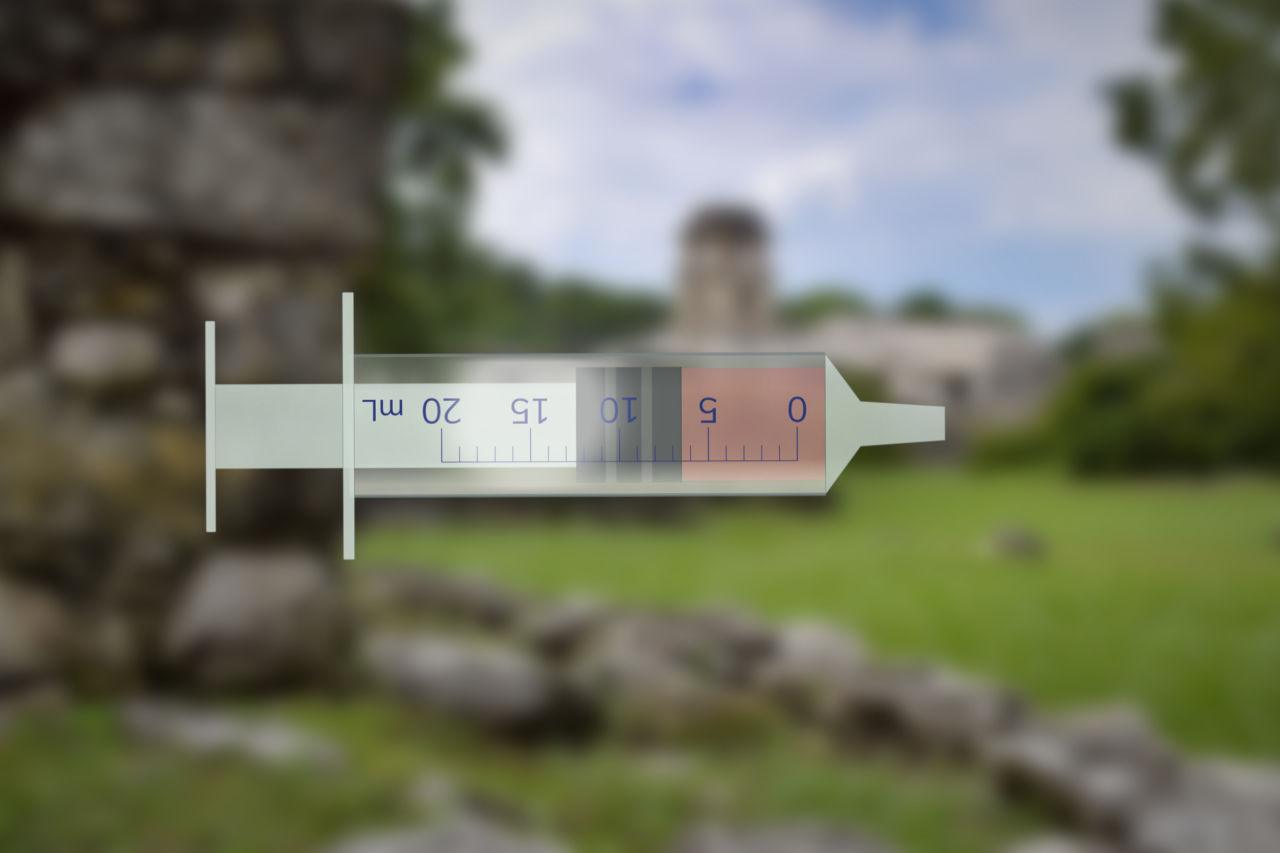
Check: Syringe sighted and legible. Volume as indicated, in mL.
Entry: 6.5 mL
